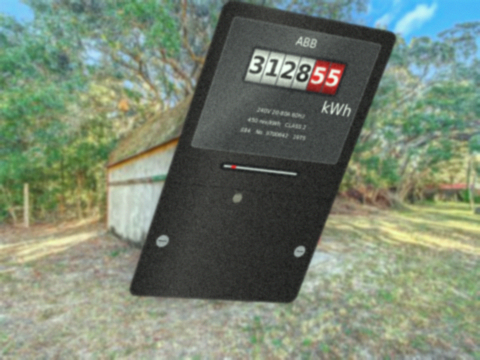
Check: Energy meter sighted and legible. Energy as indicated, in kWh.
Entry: 3128.55 kWh
